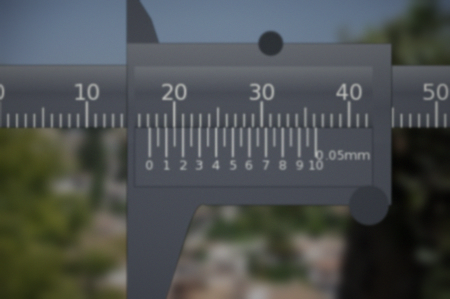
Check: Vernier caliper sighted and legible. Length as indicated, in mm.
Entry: 17.2 mm
